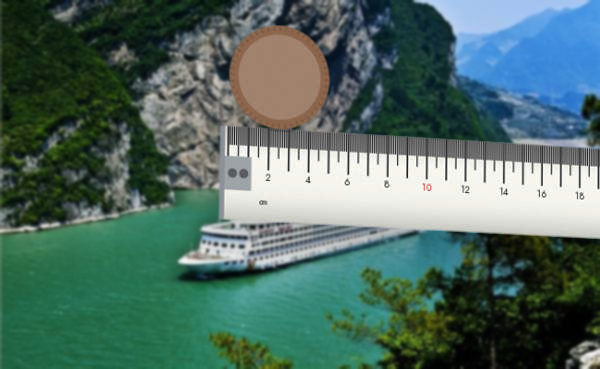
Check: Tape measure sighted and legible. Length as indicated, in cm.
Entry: 5 cm
